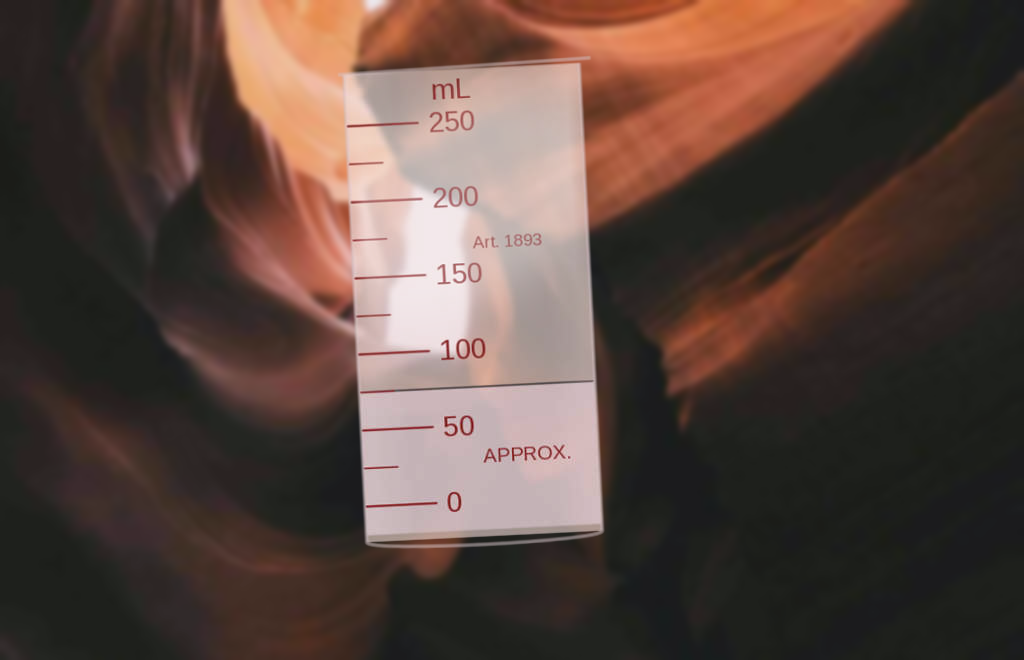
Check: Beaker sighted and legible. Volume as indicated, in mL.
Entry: 75 mL
